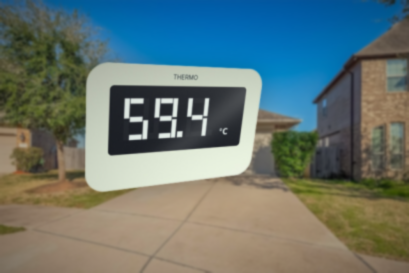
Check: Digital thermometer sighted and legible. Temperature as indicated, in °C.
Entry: 59.4 °C
